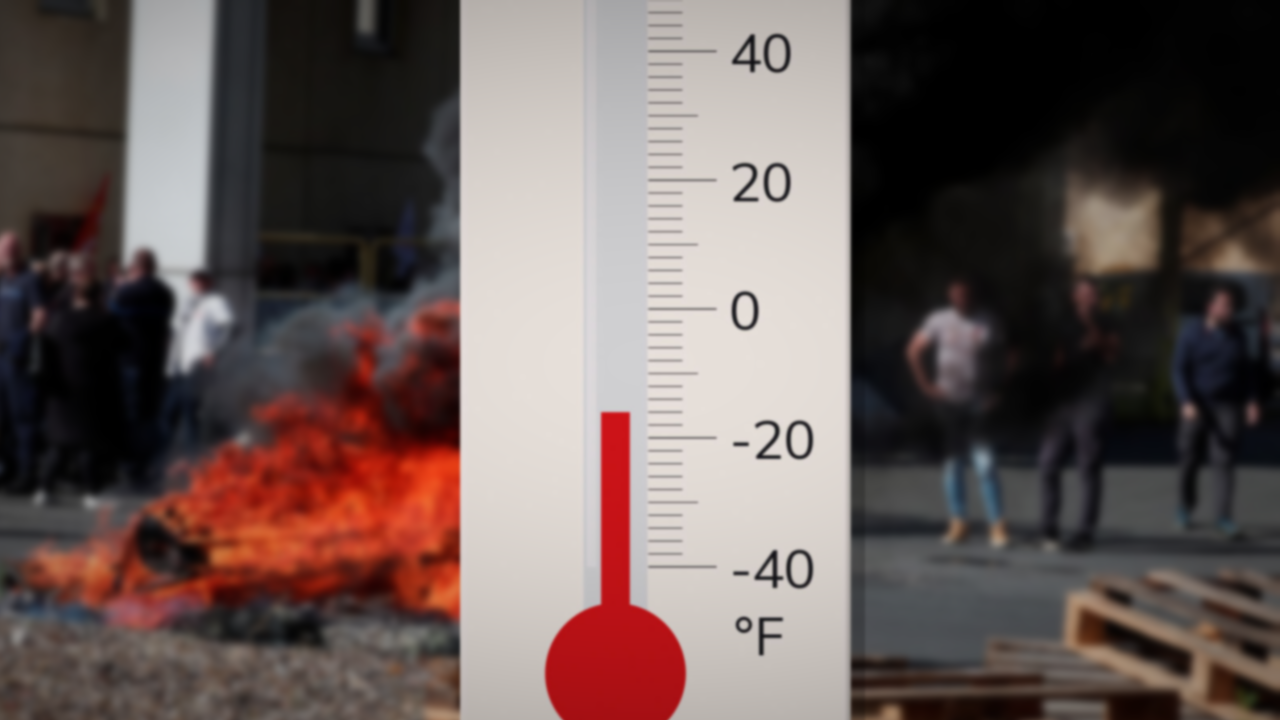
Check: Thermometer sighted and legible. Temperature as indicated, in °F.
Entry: -16 °F
